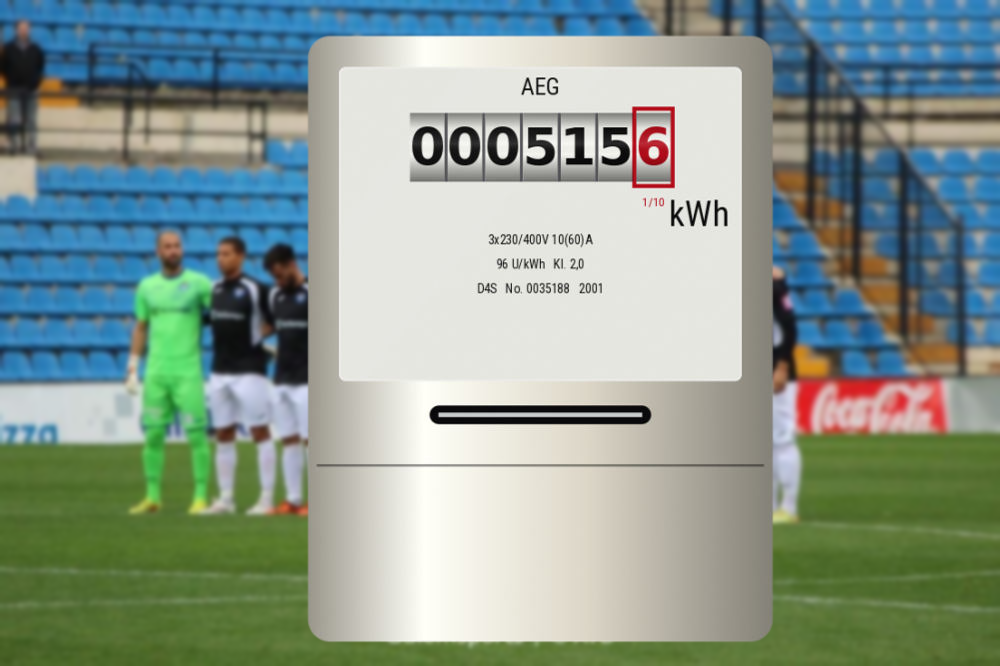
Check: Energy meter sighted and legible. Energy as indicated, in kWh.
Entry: 515.6 kWh
